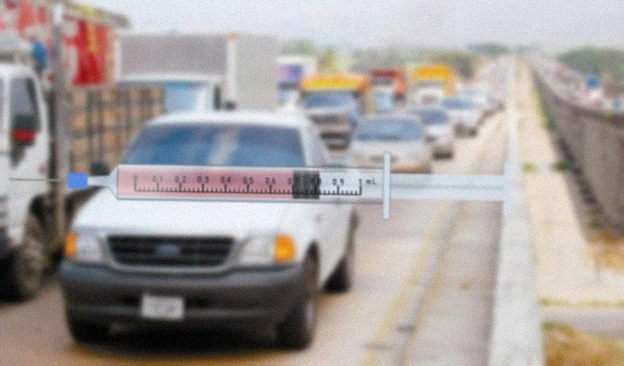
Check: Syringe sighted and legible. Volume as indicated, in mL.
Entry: 0.7 mL
